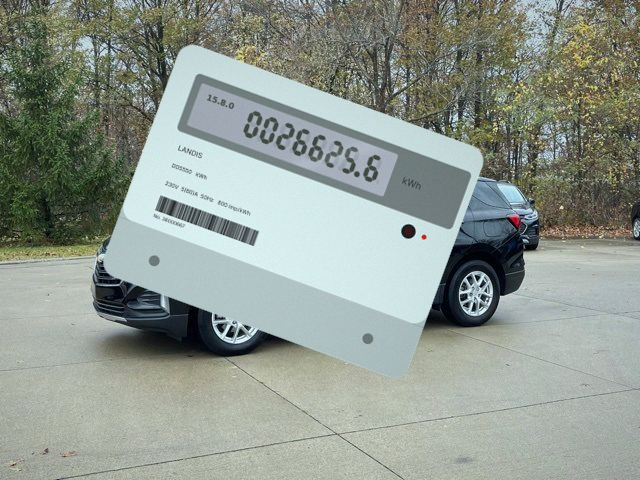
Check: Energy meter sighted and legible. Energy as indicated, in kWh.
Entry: 26625.6 kWh
